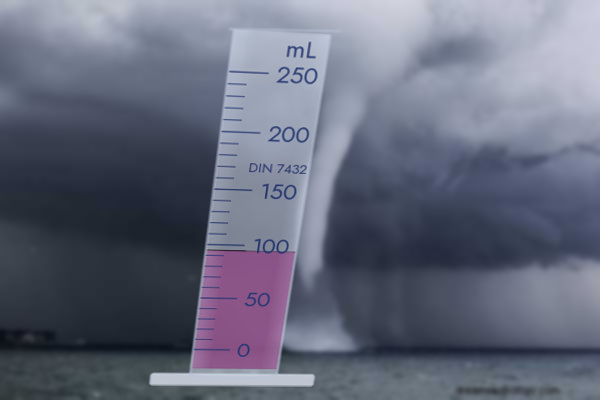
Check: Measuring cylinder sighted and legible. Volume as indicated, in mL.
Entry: 95 mL
